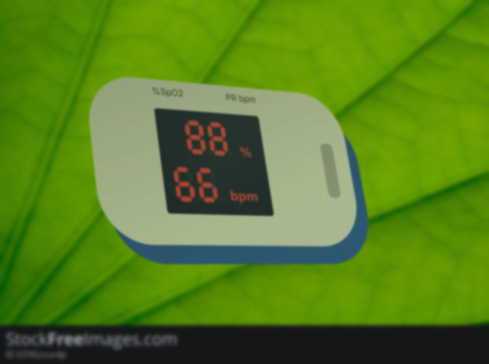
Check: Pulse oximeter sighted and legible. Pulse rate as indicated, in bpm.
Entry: 66 bpm
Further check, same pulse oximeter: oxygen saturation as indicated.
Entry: 88 %
